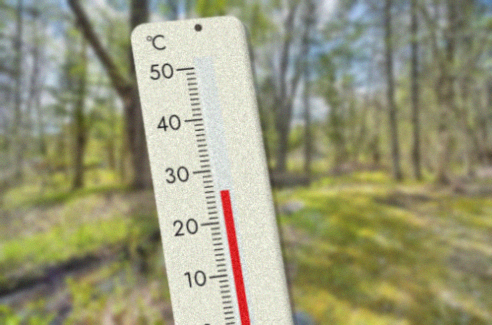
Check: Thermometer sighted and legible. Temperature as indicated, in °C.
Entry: 26 °C
